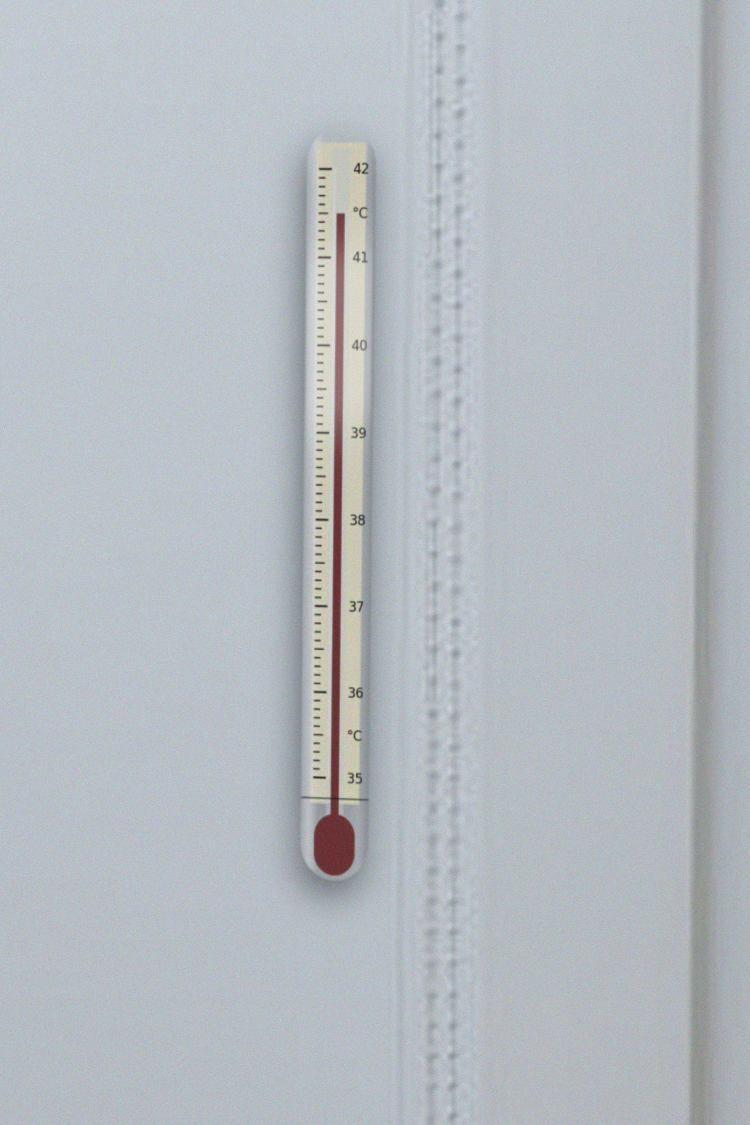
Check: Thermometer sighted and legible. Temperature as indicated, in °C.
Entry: 41.5 °C
